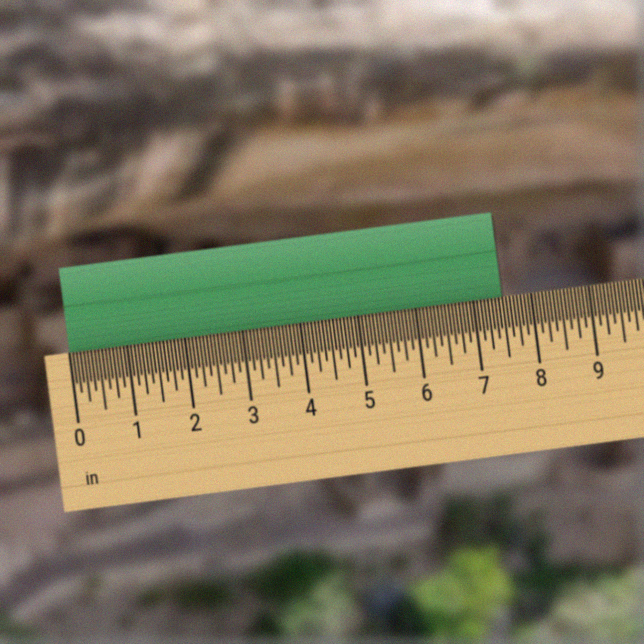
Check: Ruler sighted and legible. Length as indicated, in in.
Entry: 7.5 in
